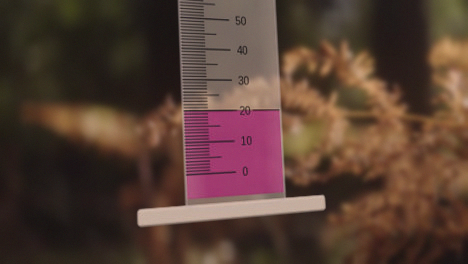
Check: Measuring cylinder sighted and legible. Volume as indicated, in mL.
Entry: 20 mL
